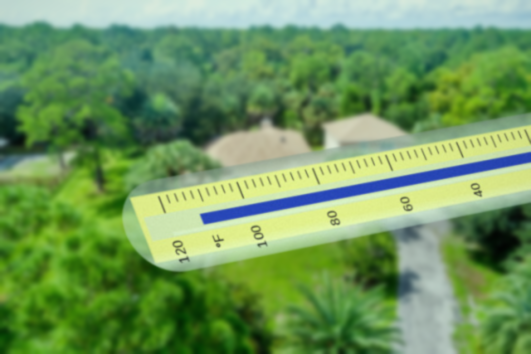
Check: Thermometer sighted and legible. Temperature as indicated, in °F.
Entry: 112 °F
